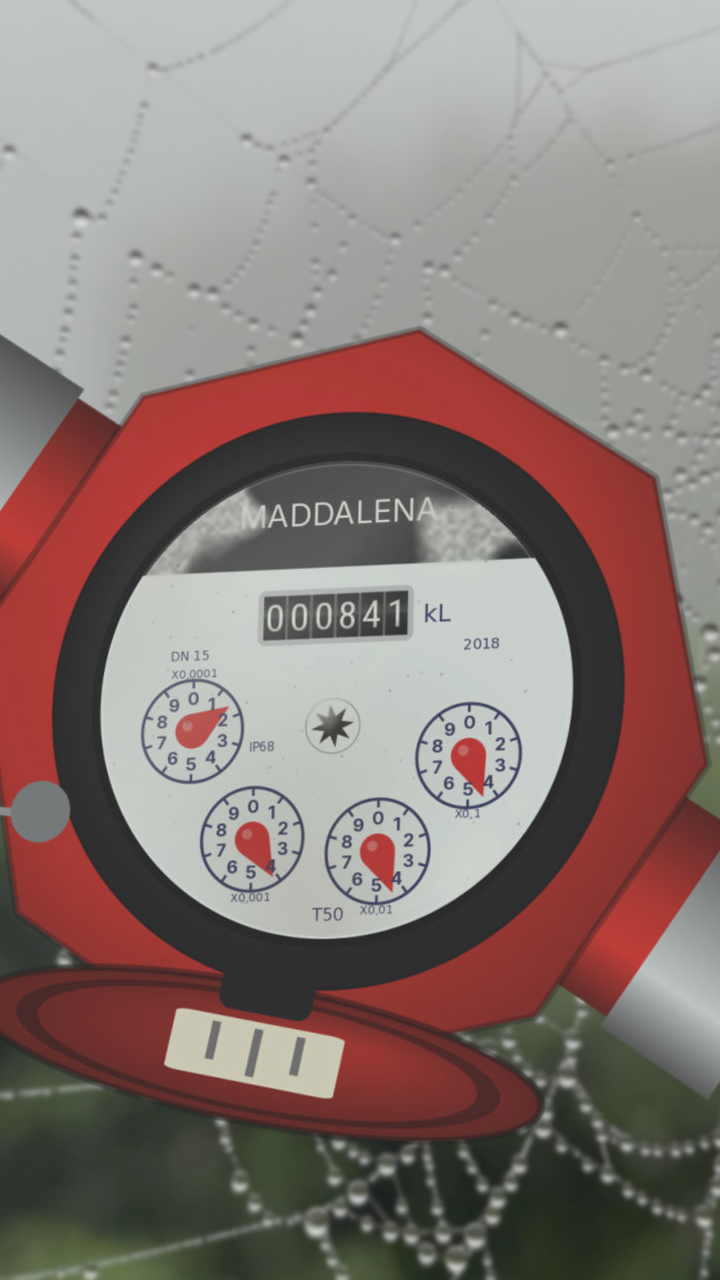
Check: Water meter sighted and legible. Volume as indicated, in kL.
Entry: 841.4441 kL
